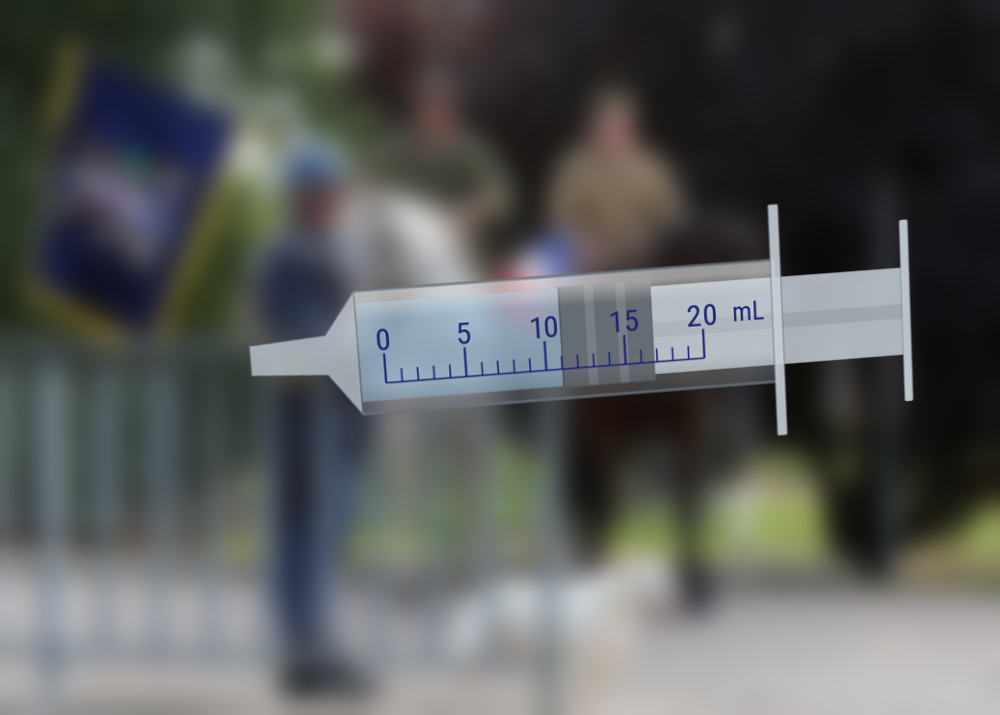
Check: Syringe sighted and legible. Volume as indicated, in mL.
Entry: 11 mL
